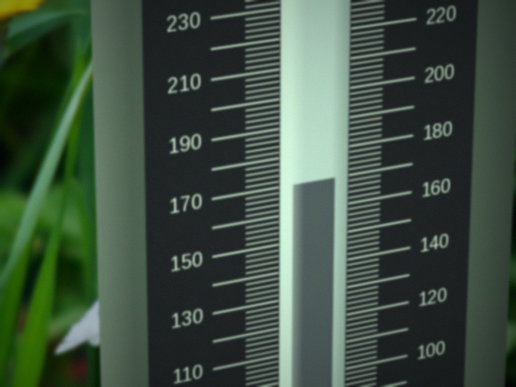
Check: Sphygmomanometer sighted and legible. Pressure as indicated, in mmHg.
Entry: 170 mmHg
